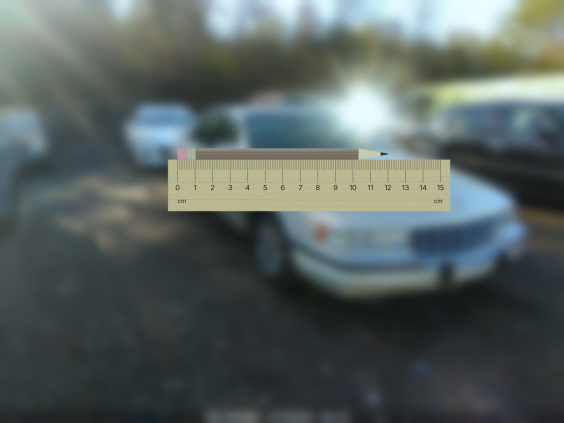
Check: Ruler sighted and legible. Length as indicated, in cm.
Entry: 12 cm
